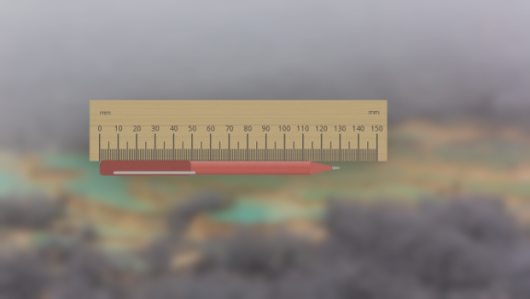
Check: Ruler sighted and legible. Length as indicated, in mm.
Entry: 130 mm
